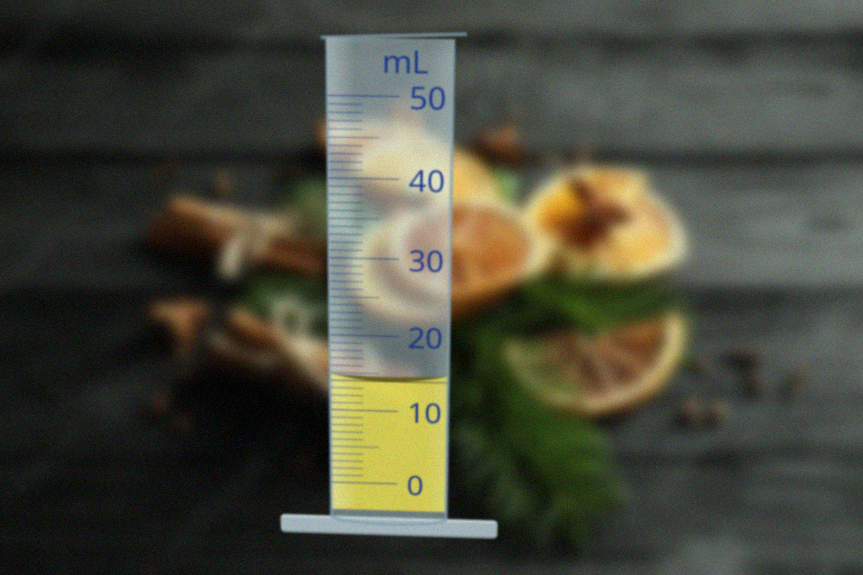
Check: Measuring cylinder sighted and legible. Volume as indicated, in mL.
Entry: 14 mL
